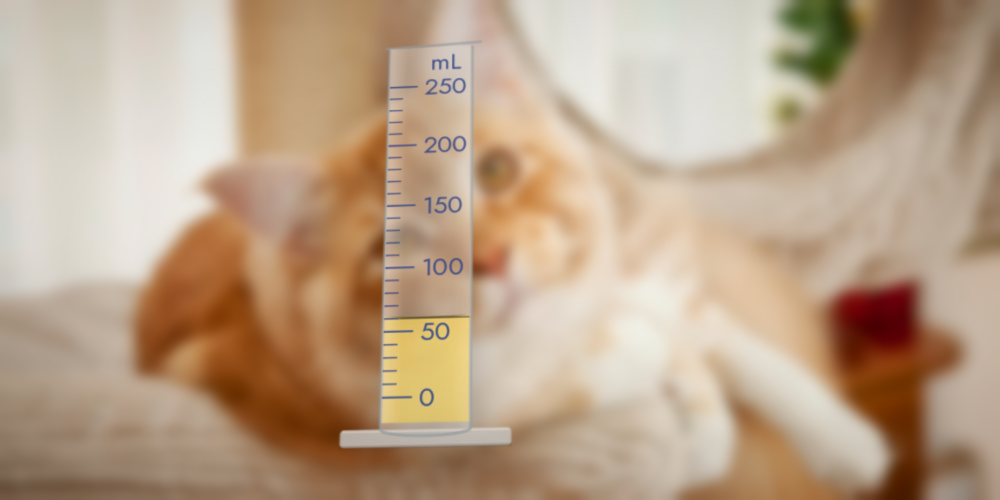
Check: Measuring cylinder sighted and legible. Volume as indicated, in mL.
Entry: 60 mL
